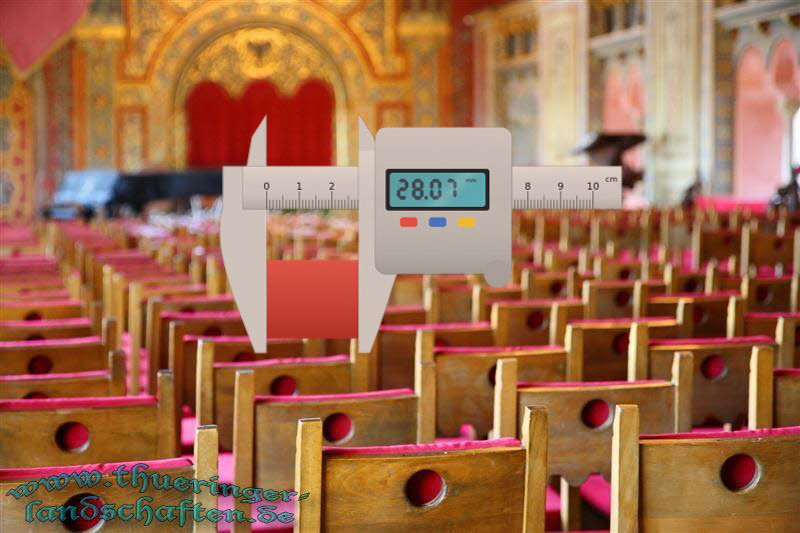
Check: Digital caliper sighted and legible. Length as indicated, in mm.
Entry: 28.07 mm
